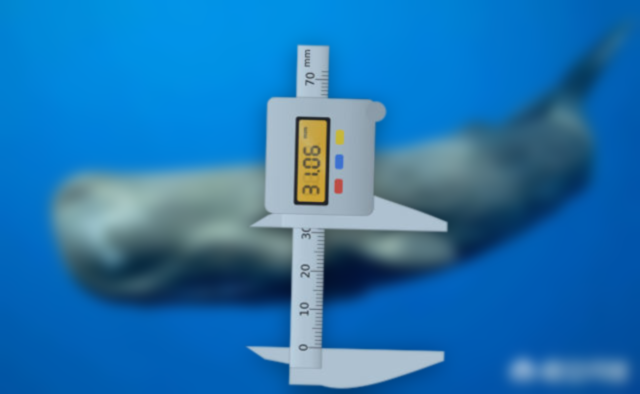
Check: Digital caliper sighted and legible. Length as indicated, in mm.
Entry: 31.06 mm
